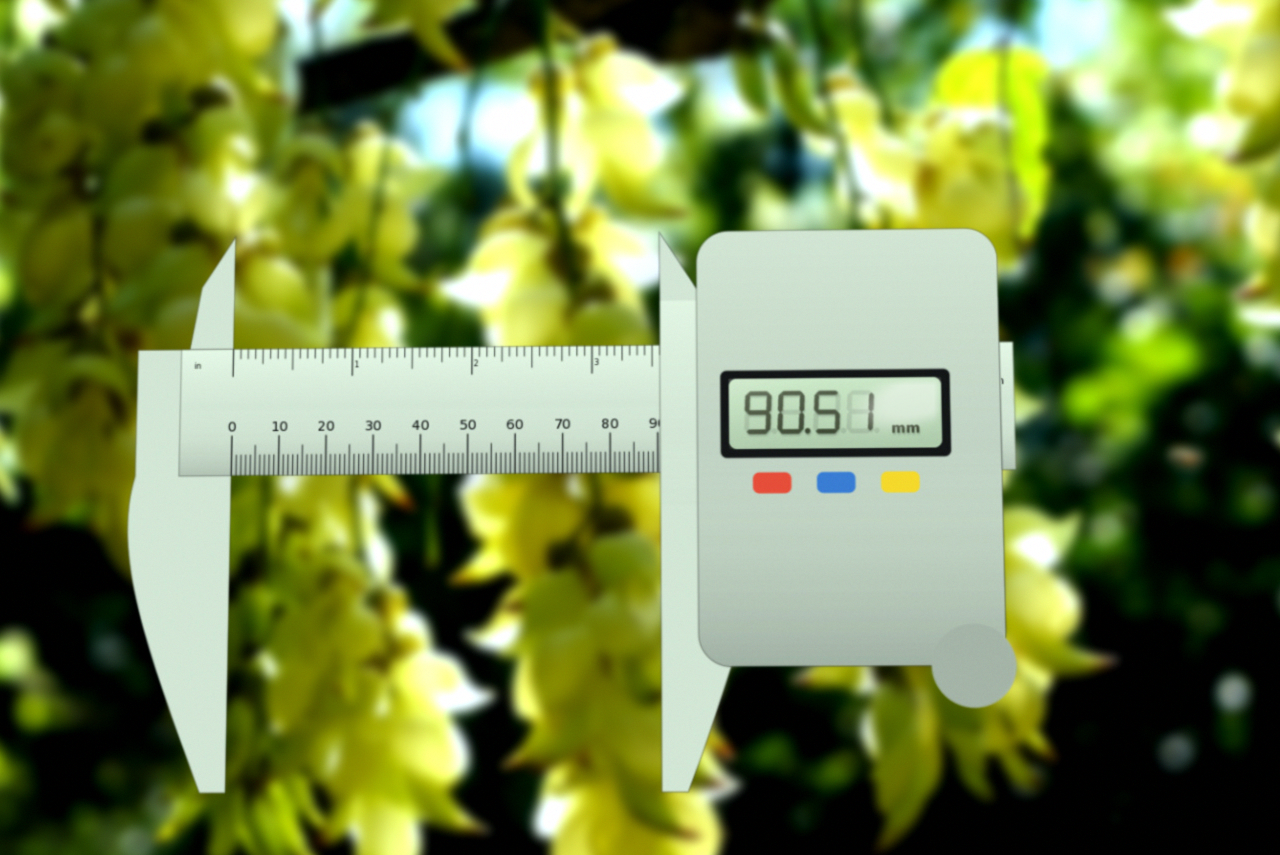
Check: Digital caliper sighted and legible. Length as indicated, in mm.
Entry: 90.51 mm
